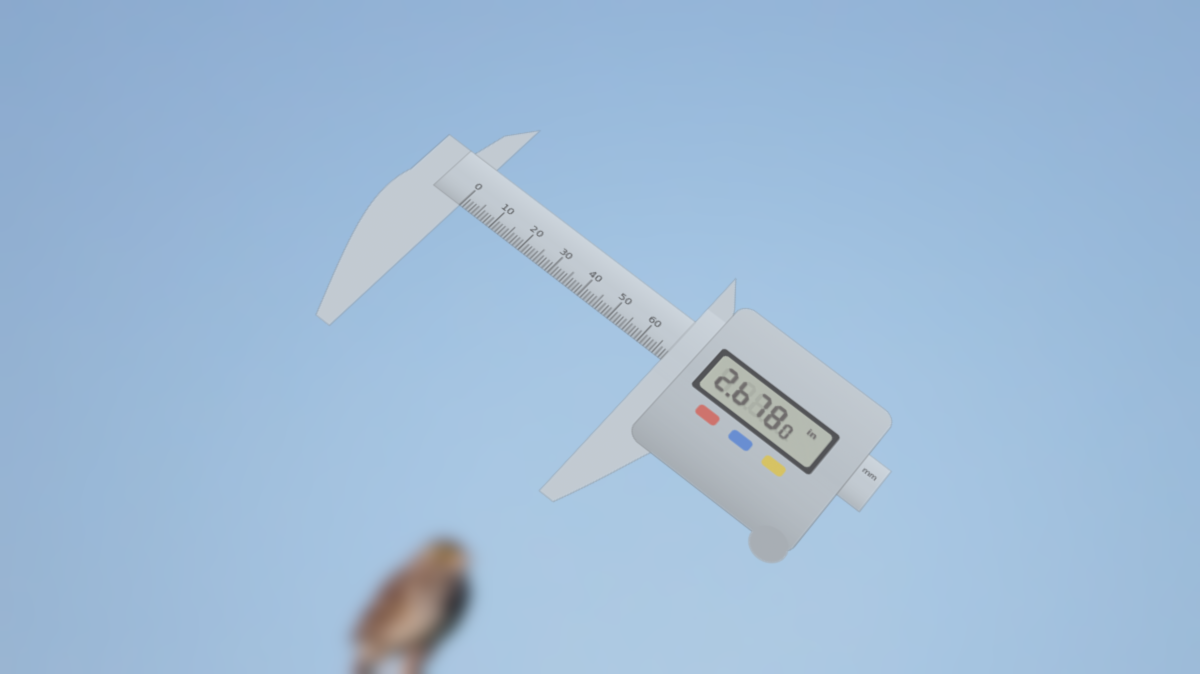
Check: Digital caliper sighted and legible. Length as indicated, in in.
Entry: 2.6780 in
